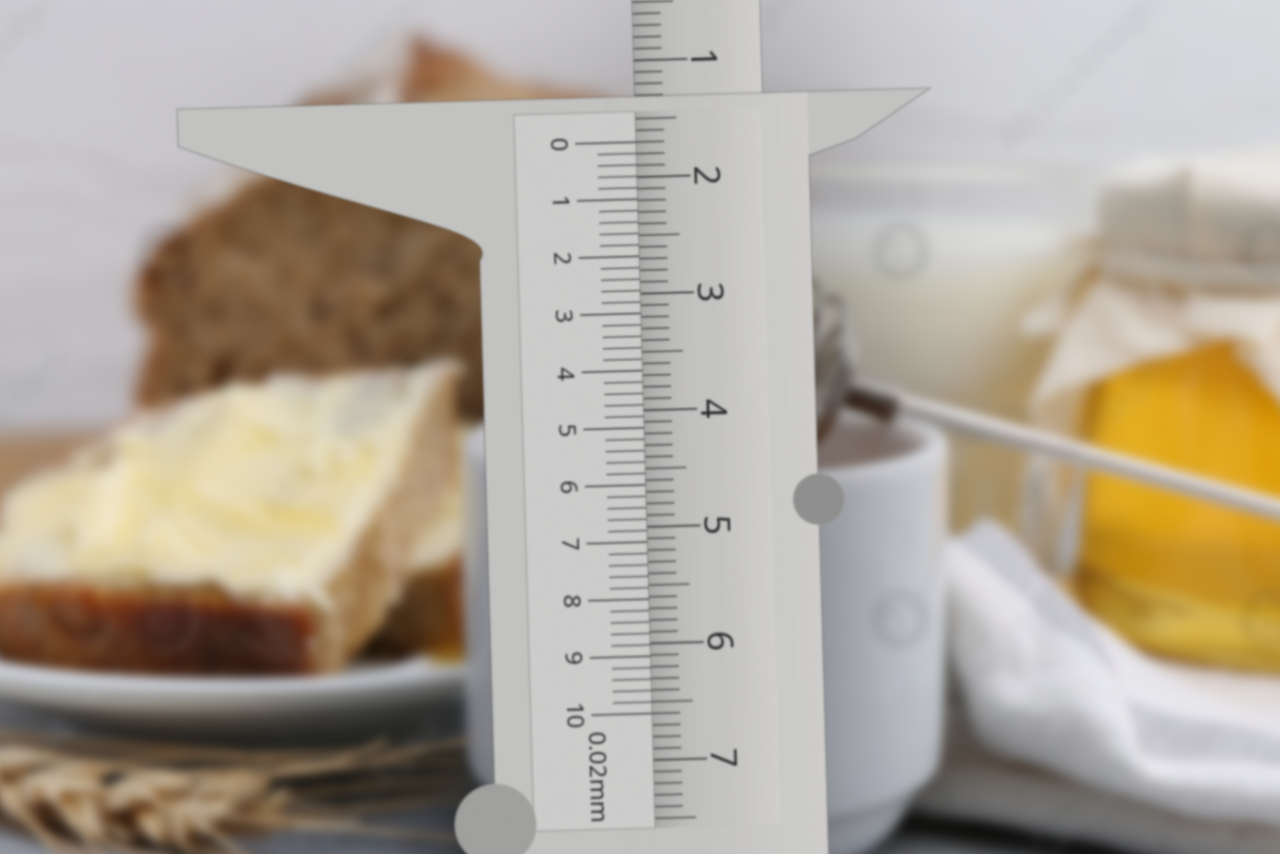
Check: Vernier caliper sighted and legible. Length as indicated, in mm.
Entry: 17.0 mm
